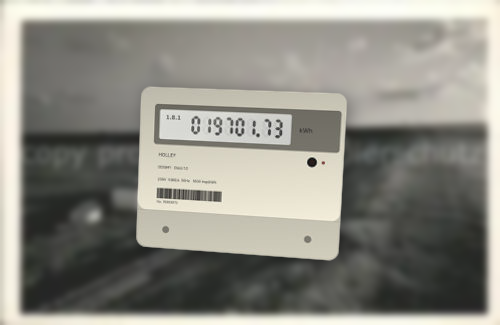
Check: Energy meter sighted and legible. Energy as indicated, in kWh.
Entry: 19701.73 kWh
